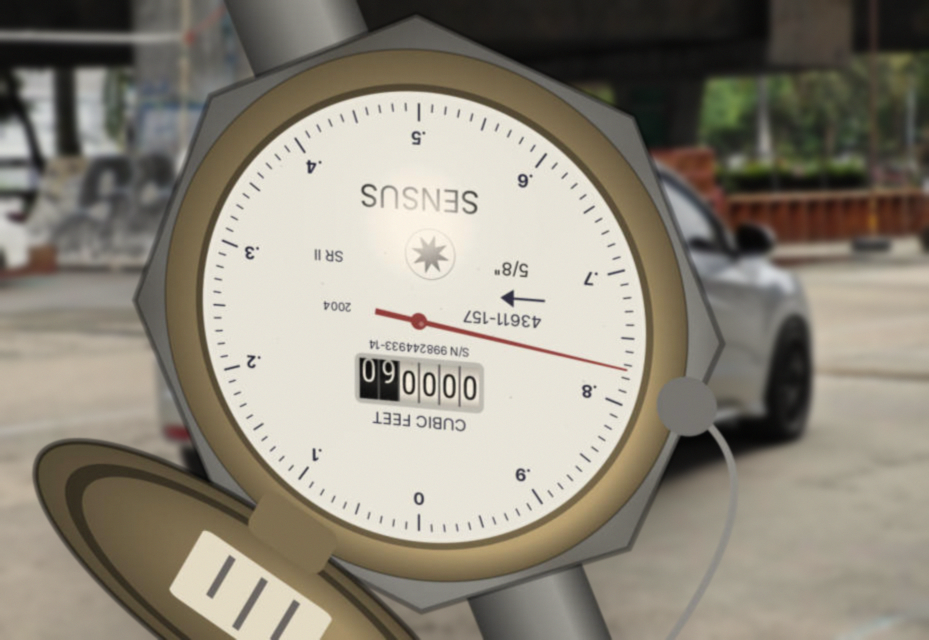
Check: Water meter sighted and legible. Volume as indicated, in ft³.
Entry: 59.77 ft³
